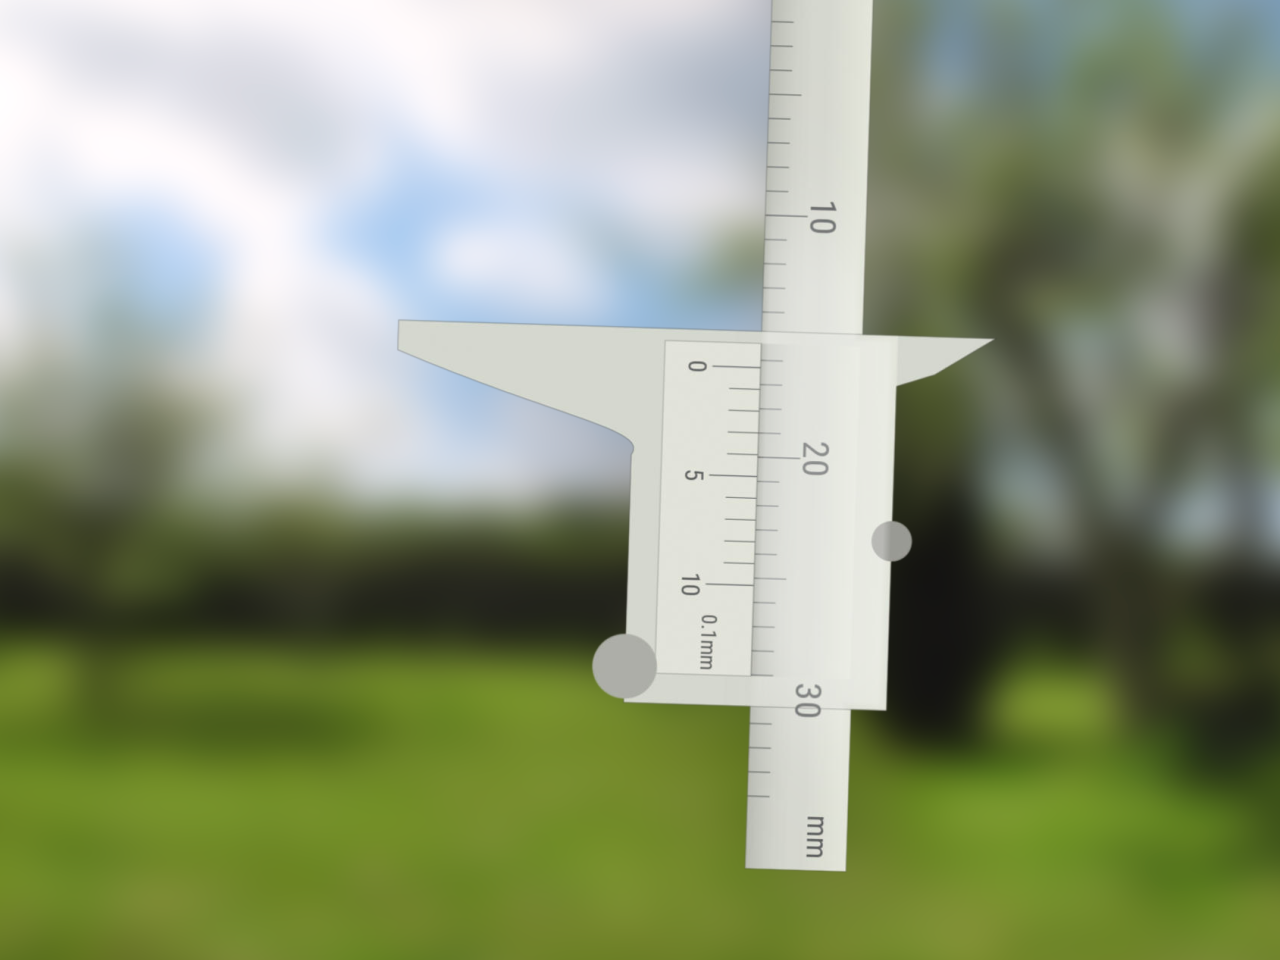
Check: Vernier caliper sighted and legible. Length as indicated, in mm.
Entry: 16.3 mm
